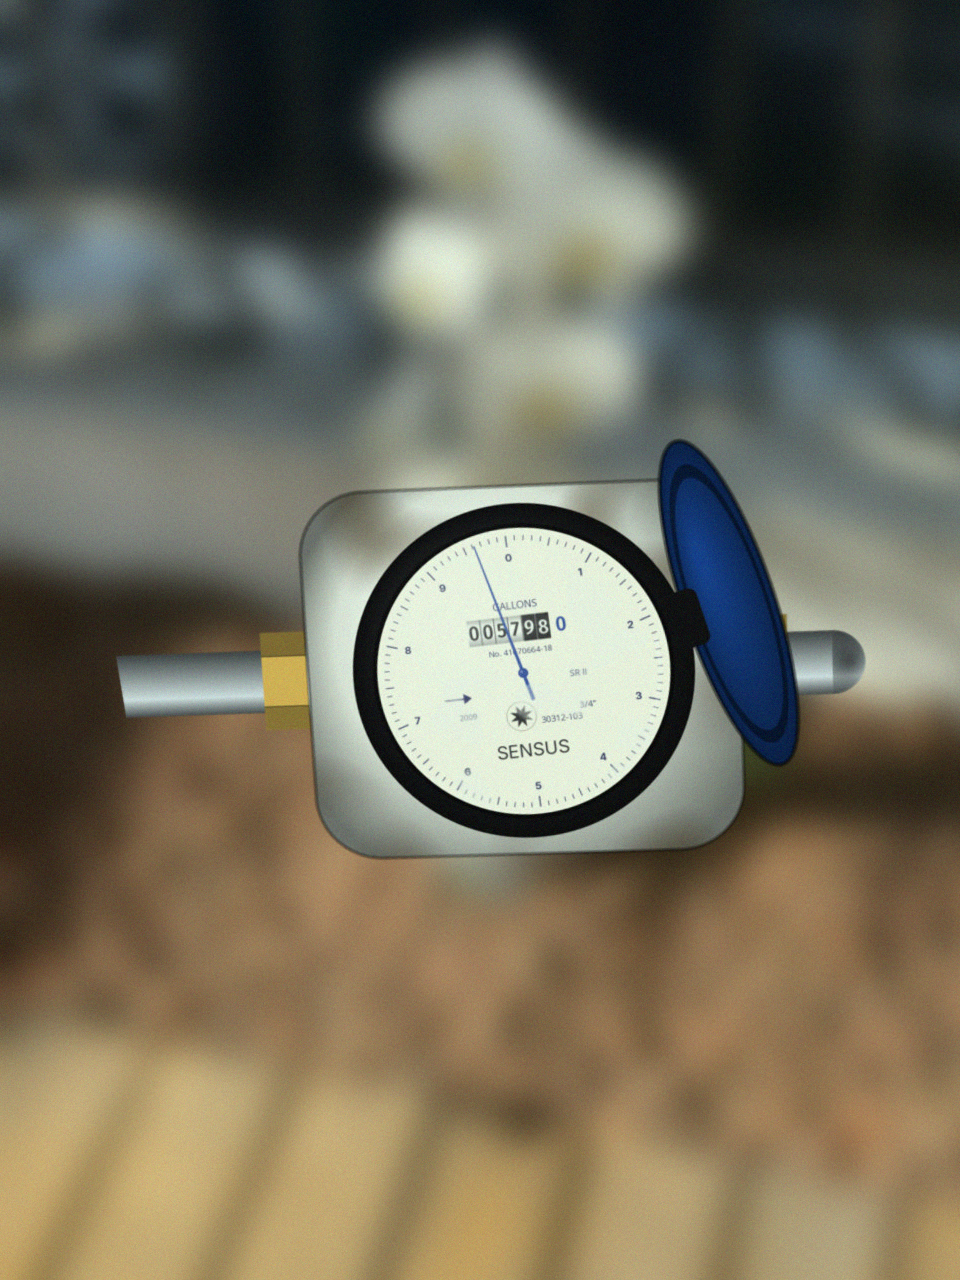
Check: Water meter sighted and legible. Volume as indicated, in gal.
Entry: 57979.6 gal
